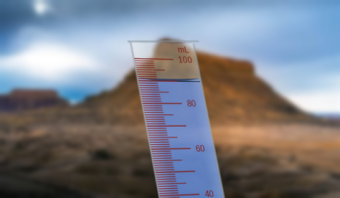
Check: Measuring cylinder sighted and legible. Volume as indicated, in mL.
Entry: 90 mL
